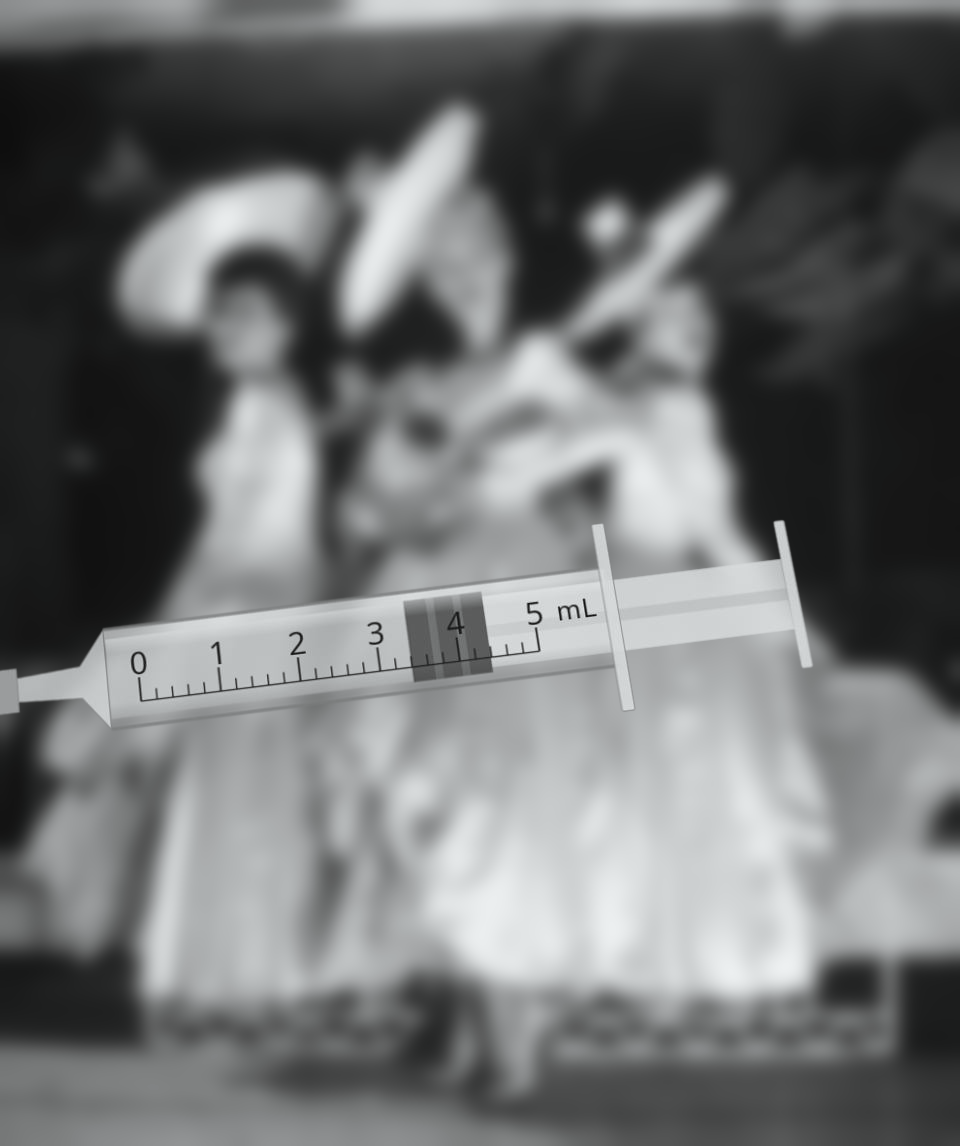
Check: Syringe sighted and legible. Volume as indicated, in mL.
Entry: 3.4 mL
